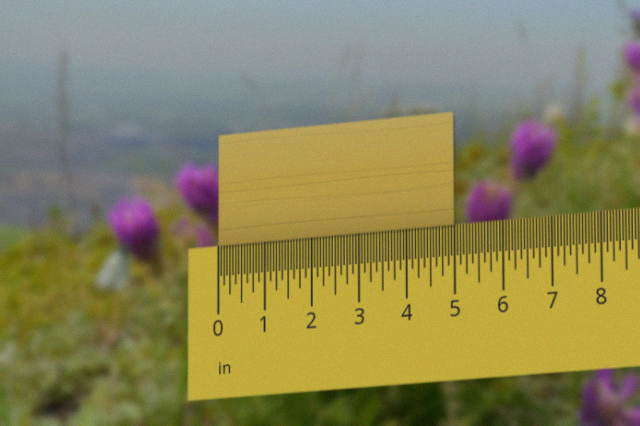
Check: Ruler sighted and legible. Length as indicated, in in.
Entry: 5 in
